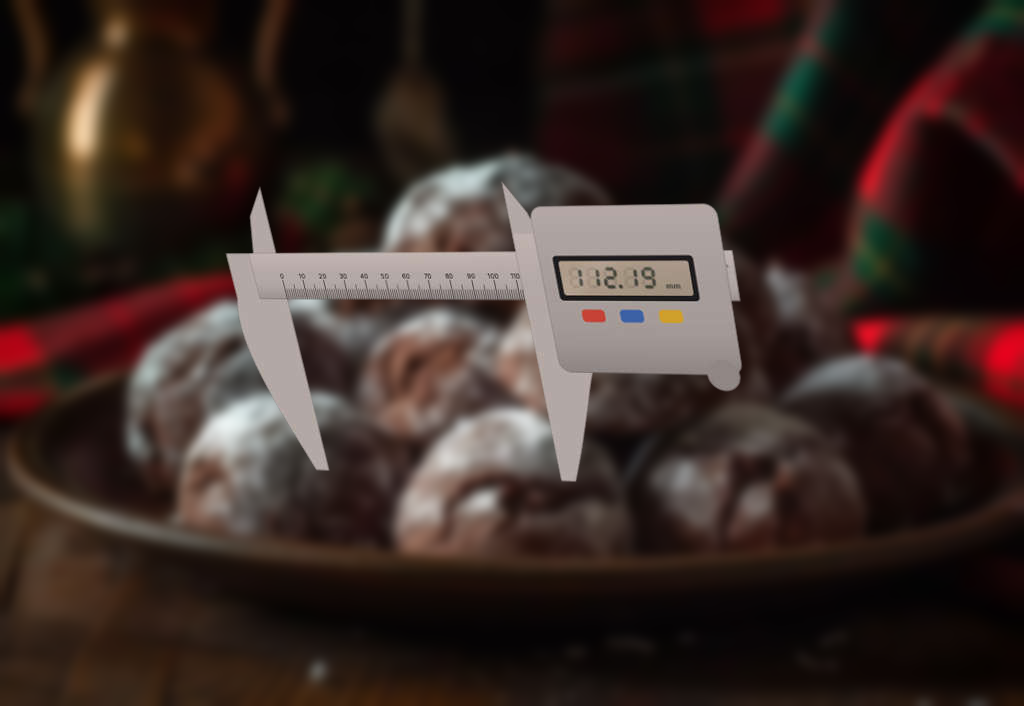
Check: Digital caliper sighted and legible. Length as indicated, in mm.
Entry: 112.19 mm
